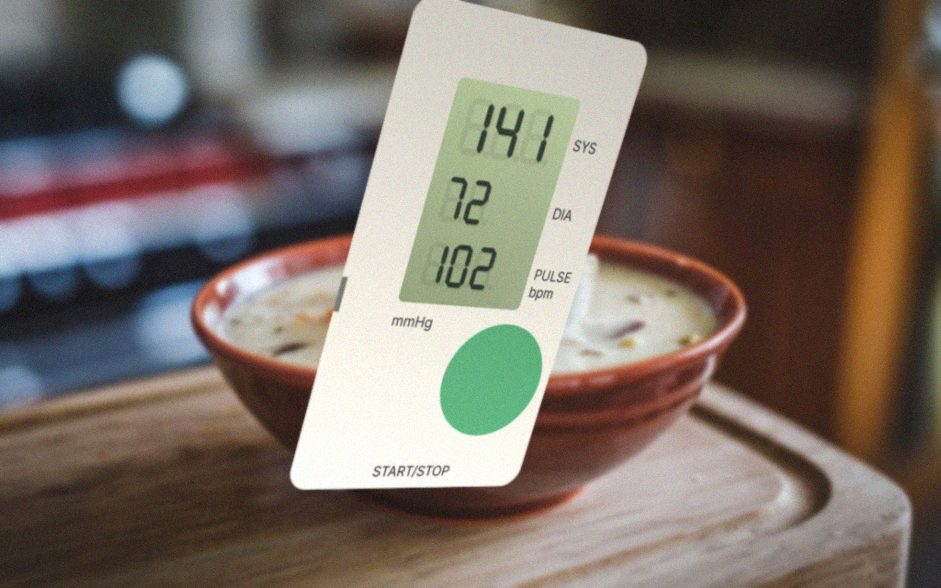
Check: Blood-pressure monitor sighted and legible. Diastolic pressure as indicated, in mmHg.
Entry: 72 mmHg
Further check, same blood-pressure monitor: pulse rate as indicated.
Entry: 102 bpm
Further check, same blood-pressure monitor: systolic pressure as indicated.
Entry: 141 mmHg
